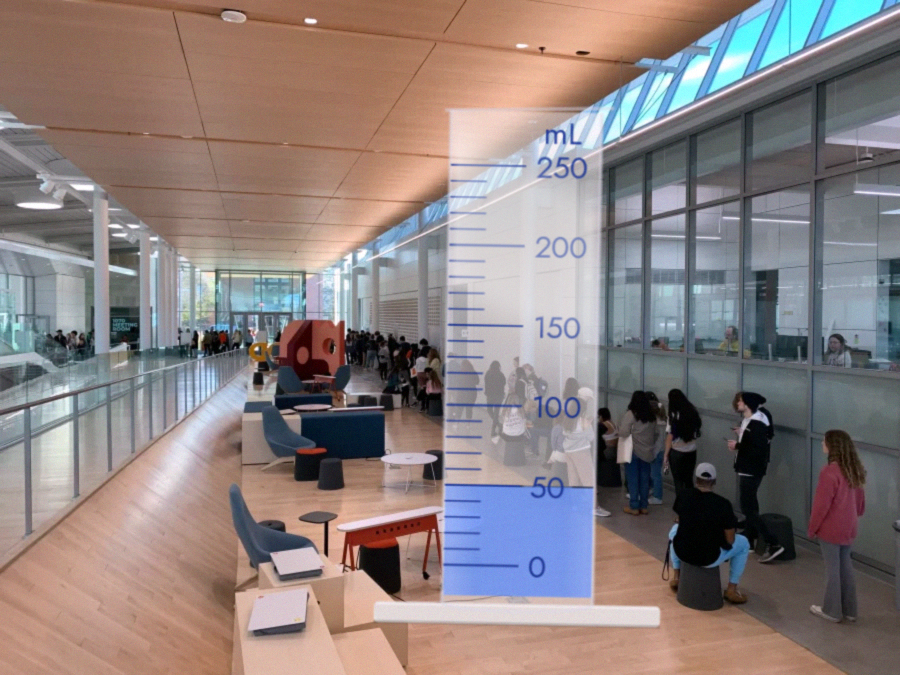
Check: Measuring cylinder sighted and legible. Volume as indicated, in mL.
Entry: 50 mL
